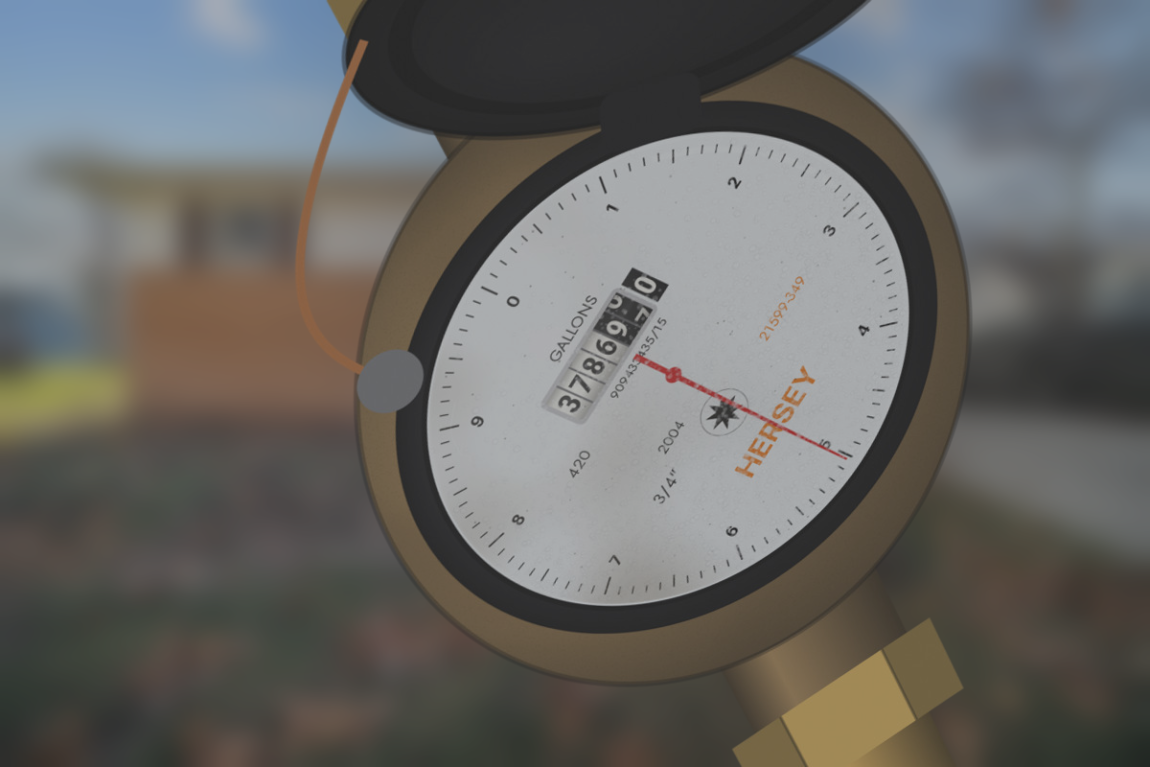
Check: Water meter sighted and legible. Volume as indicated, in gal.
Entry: 3786965.0 gal
